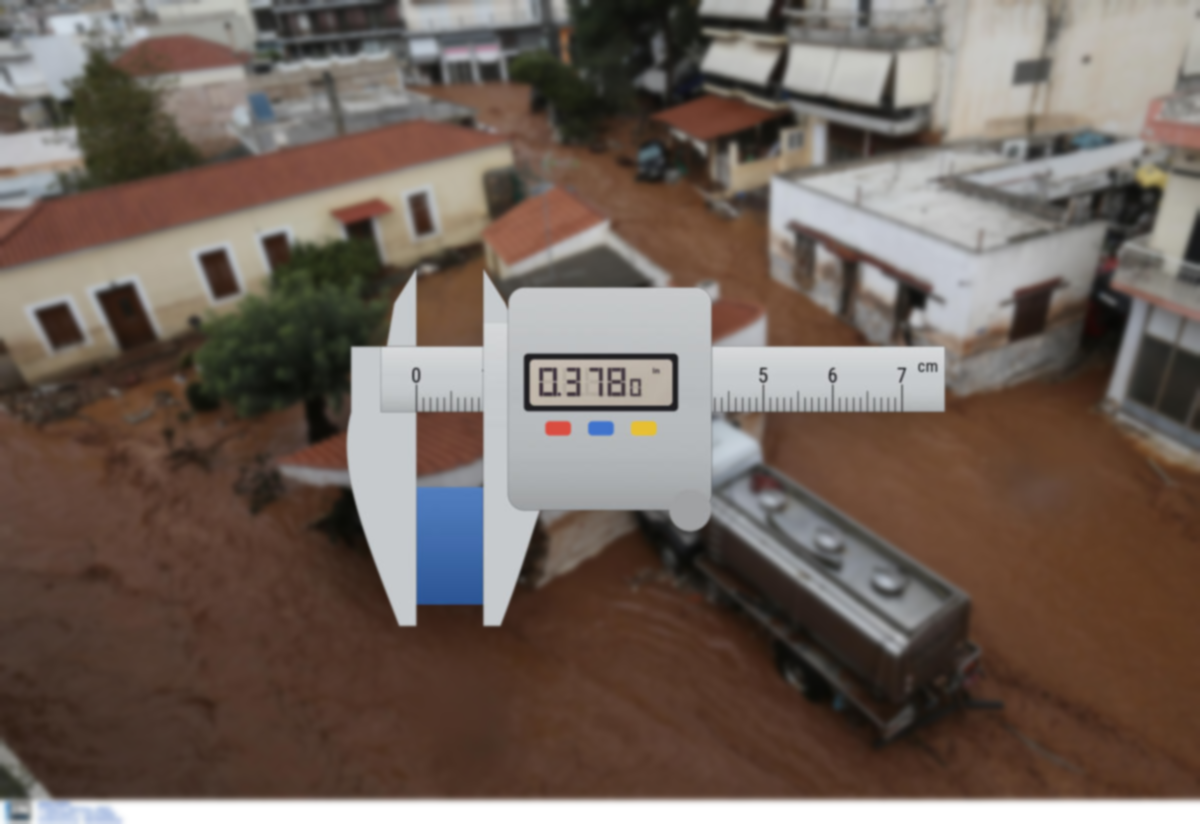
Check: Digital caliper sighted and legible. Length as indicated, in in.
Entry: 0.3780 in
